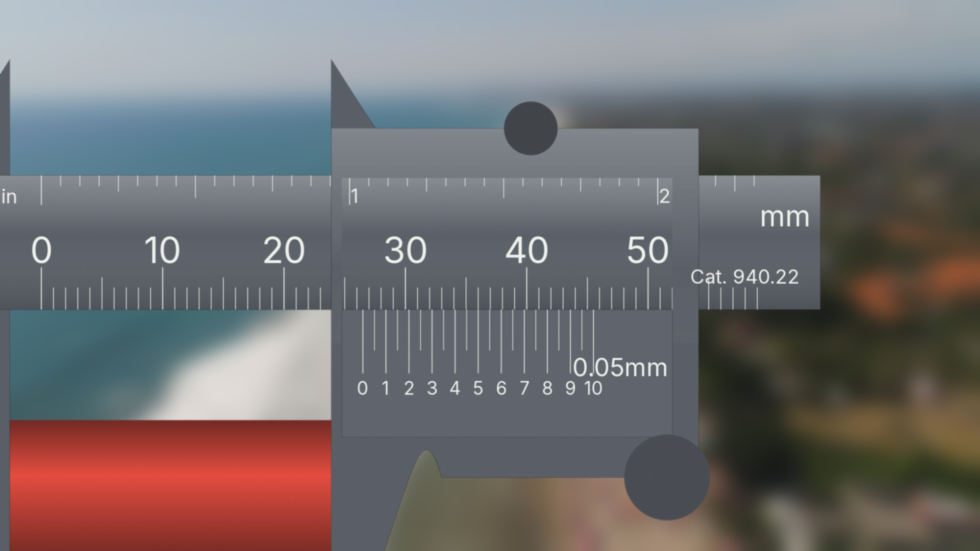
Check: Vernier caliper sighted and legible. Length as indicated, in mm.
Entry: 26.5 mm
